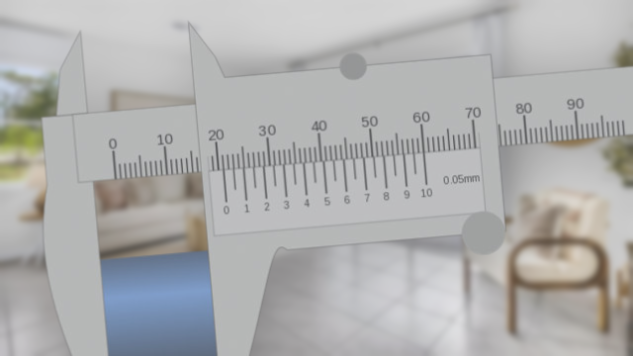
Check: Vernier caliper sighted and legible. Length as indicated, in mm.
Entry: 21.0 mm
